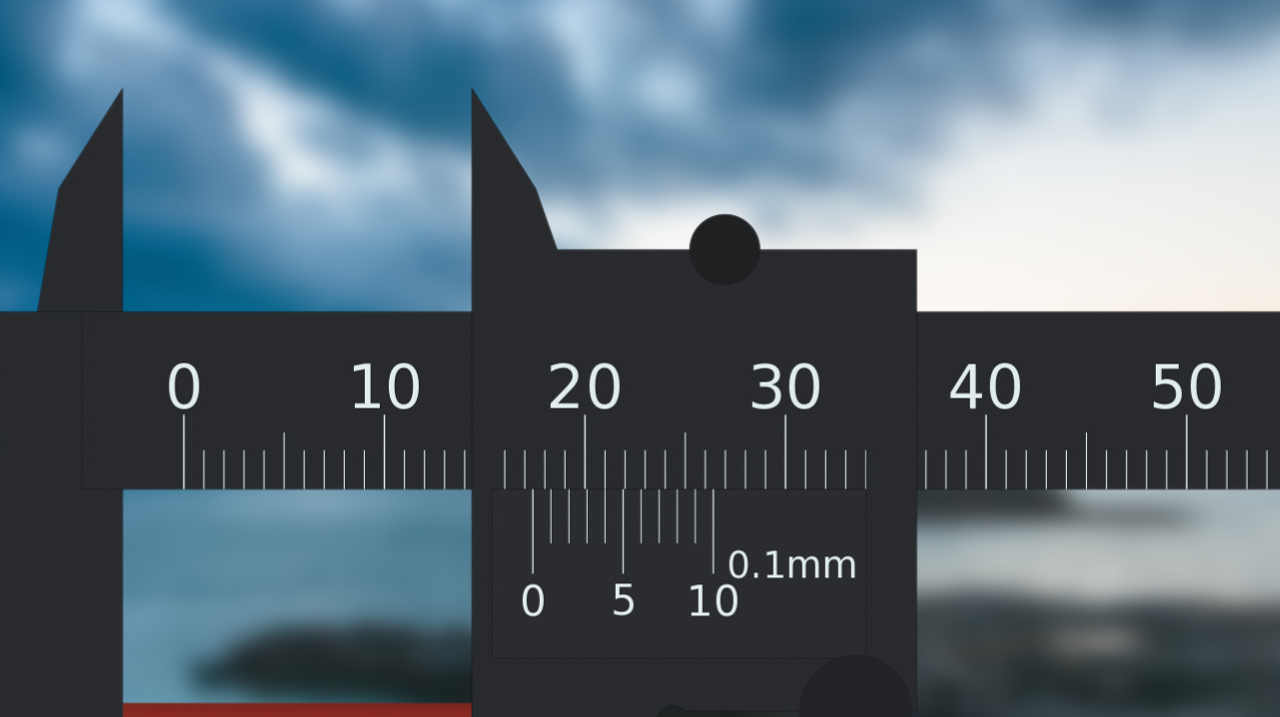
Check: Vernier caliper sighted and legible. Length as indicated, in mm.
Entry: 17.4 mm
